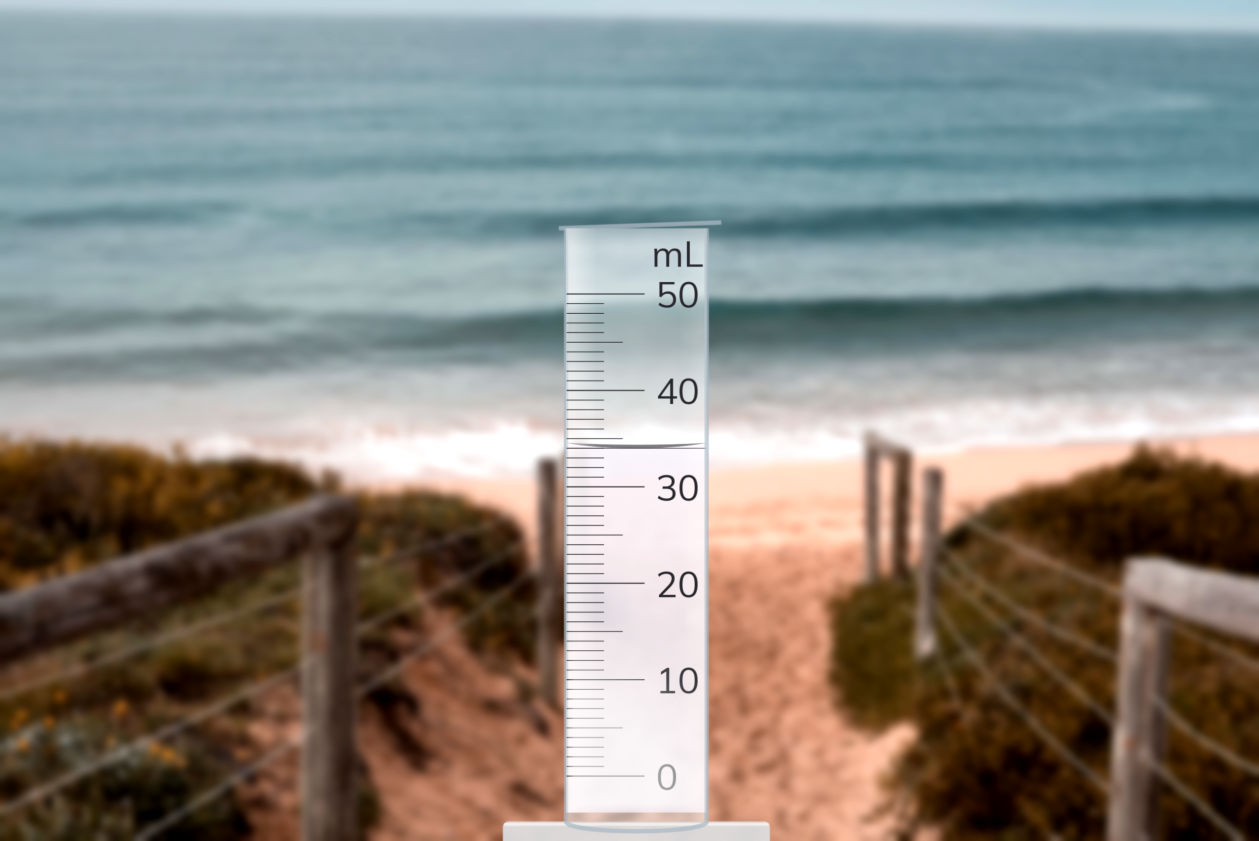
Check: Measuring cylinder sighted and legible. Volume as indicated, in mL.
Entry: 34 mL
